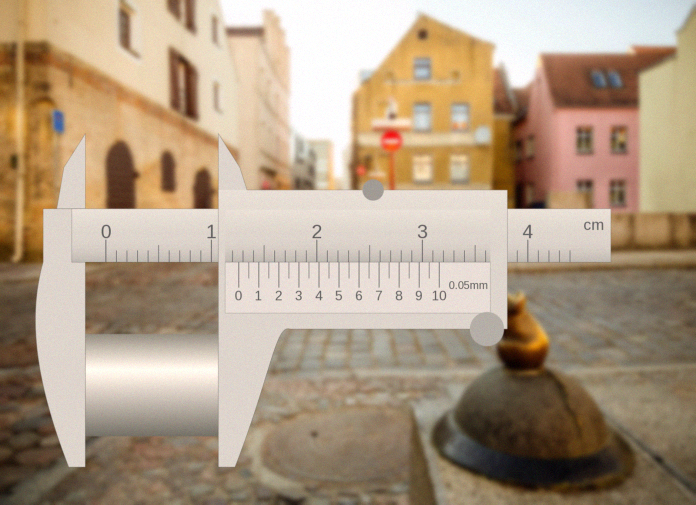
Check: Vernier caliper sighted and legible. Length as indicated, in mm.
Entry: 12.6 mm
